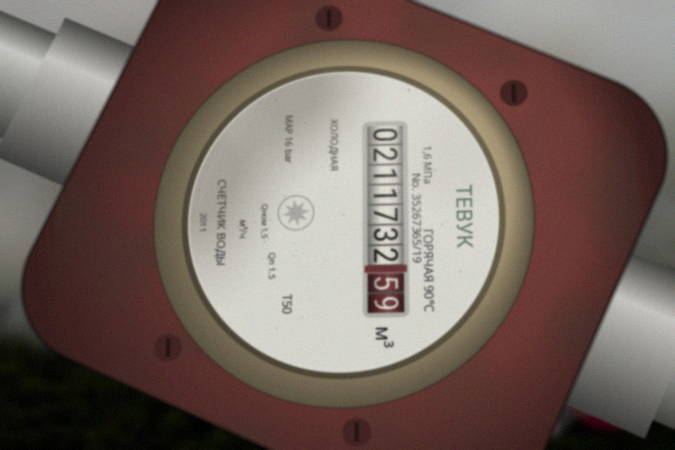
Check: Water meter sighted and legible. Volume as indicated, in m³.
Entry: 211732.59 m³
